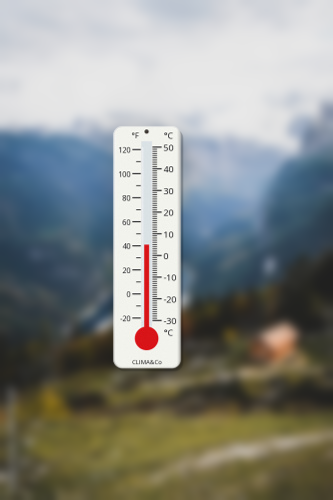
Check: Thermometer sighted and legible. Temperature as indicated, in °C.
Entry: 5 °C
